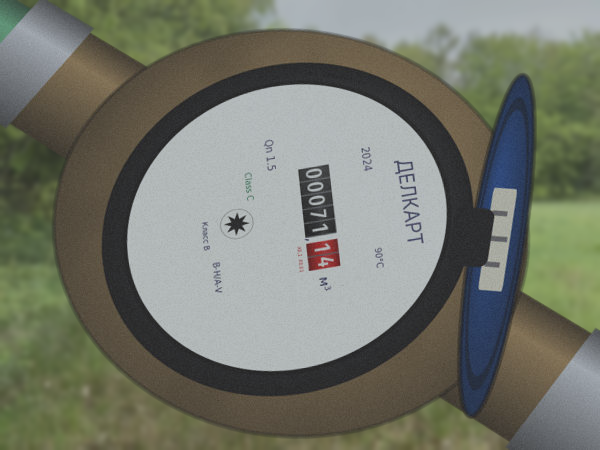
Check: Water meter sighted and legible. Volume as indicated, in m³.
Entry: 71.14 m³
